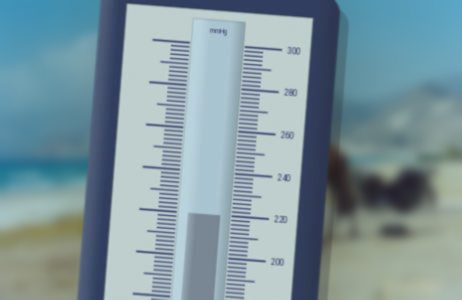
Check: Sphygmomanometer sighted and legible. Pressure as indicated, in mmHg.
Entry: 220 mmHg
